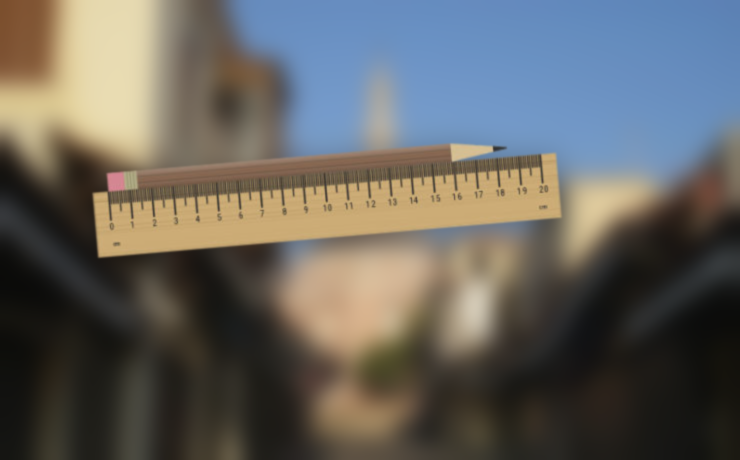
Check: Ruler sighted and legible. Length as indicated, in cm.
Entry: 18.5 cm
